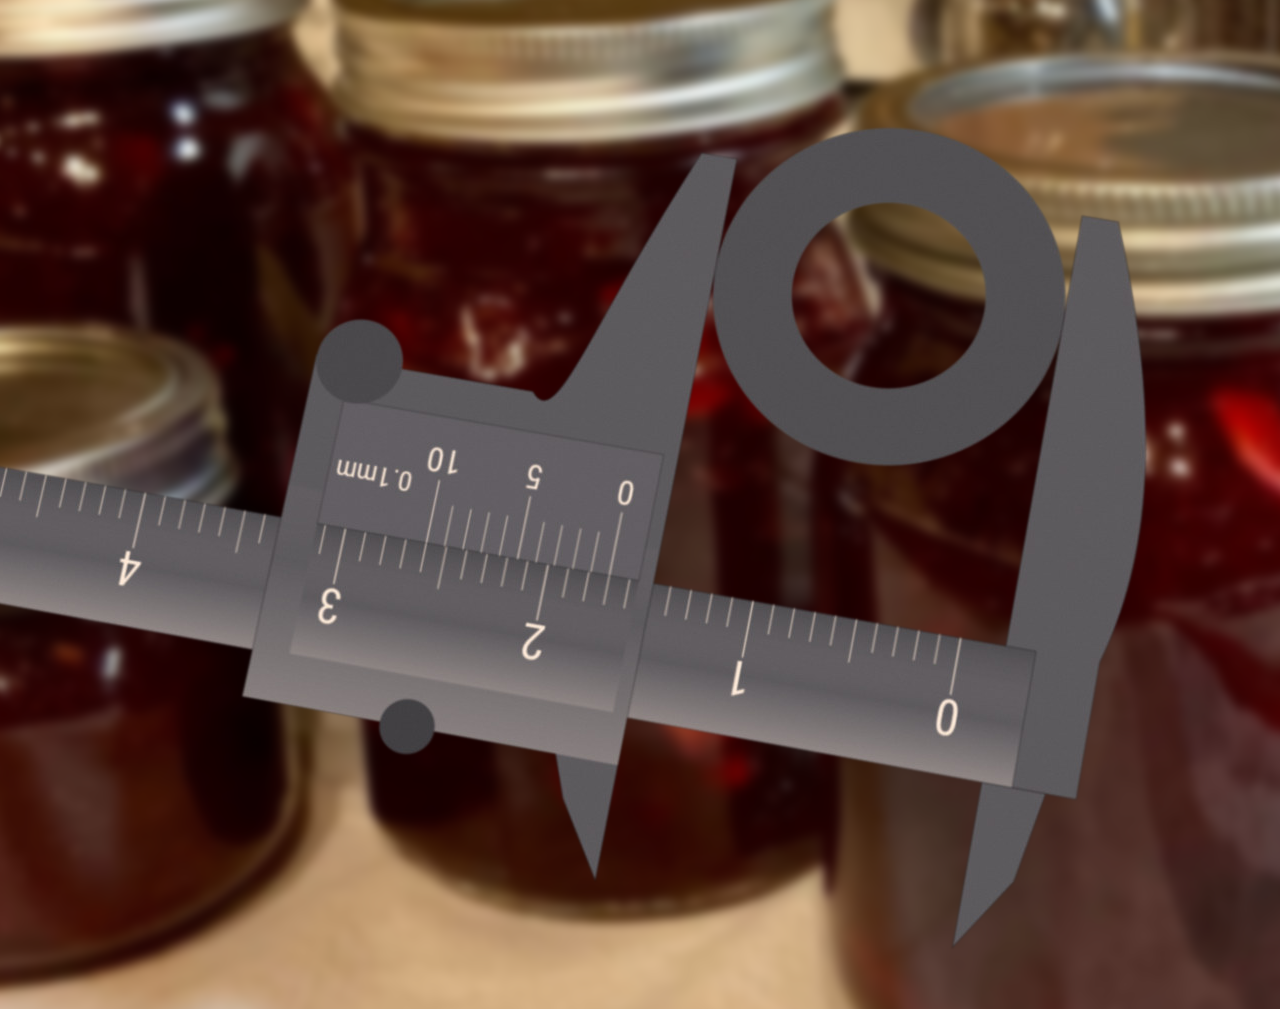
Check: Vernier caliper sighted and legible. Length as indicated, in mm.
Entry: 17.0 mm
